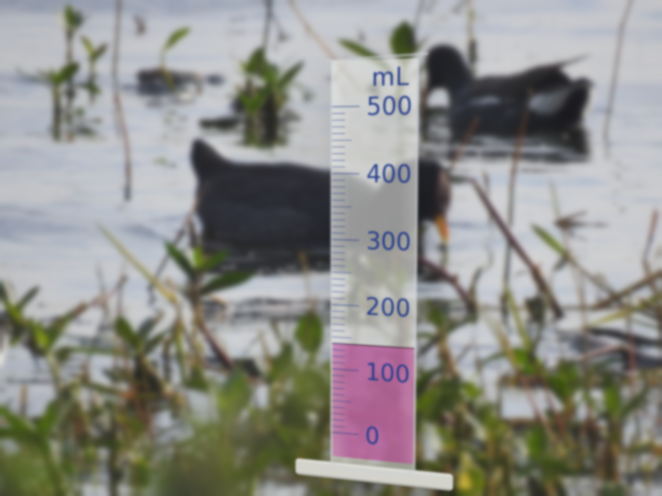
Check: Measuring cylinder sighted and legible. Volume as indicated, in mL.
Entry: 140 mL
